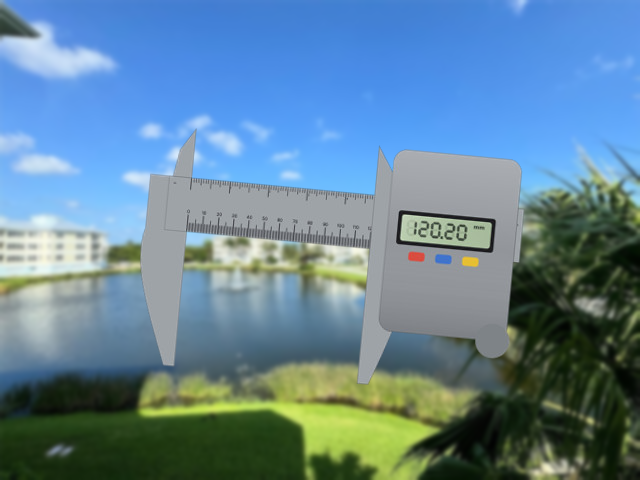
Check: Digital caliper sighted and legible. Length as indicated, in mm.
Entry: 120.20 mm
